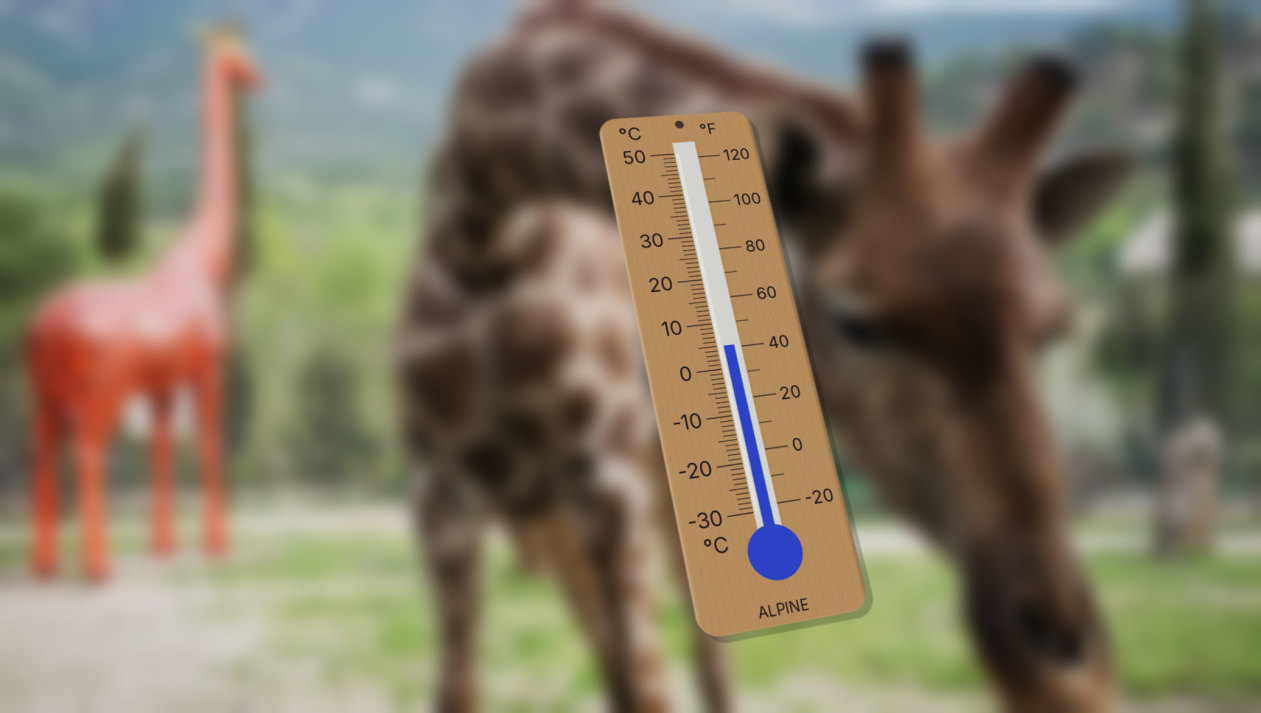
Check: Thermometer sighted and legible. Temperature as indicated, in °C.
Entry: 5 °C
